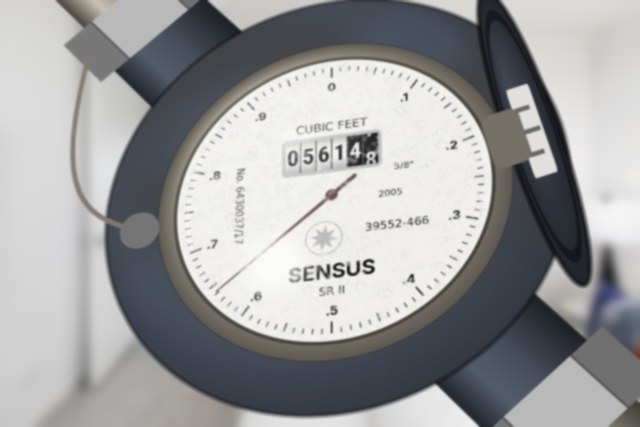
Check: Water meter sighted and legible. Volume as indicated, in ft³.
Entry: 56147.64 ft³
